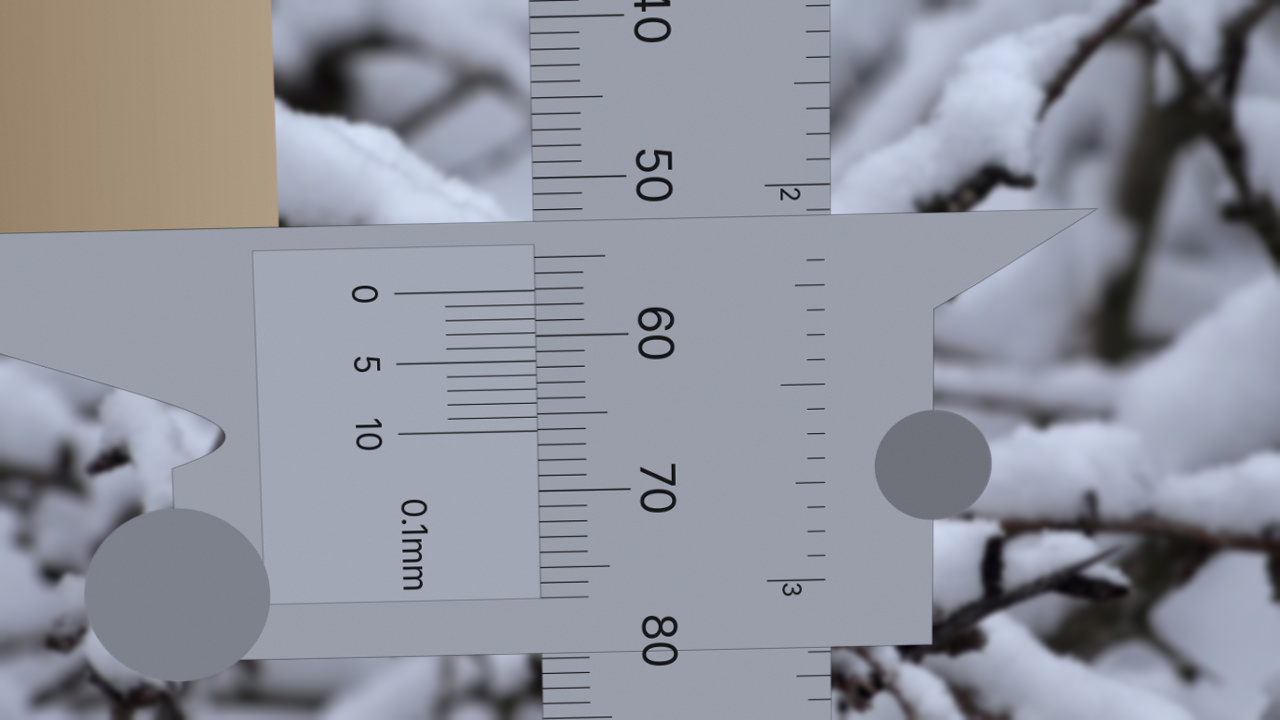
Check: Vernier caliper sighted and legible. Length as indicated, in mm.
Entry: 57.1 mm
